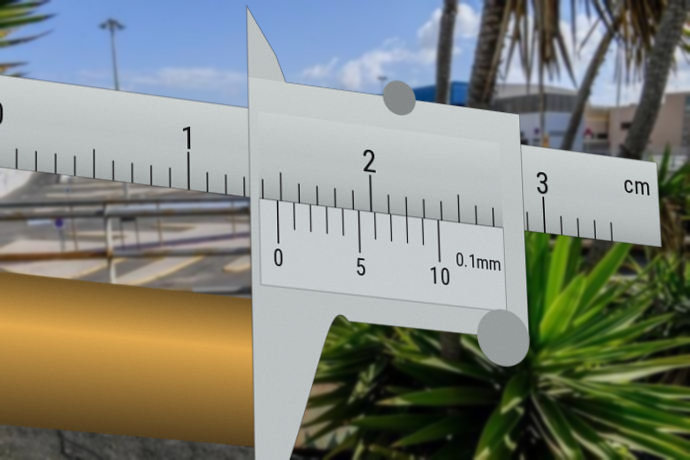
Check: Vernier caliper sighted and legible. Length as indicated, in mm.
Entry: 14.8 mm
